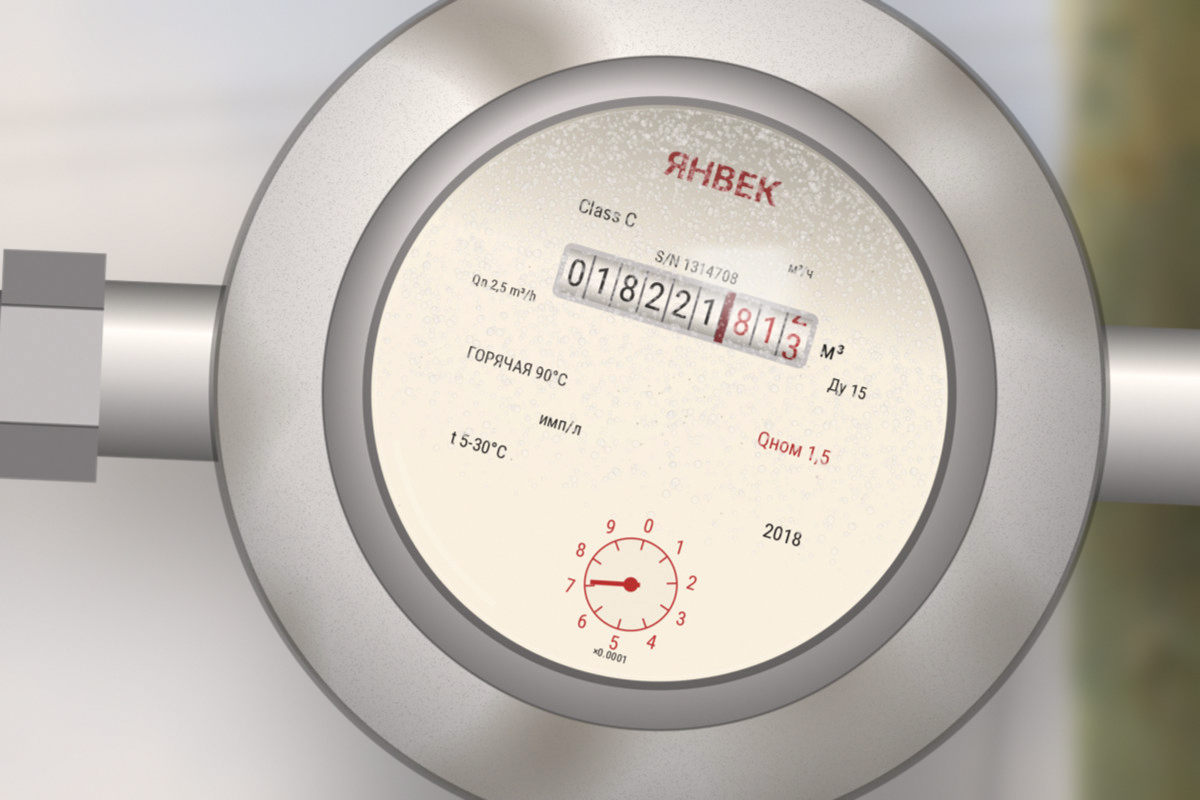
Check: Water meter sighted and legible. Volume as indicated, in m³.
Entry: 18221.8127 m³
